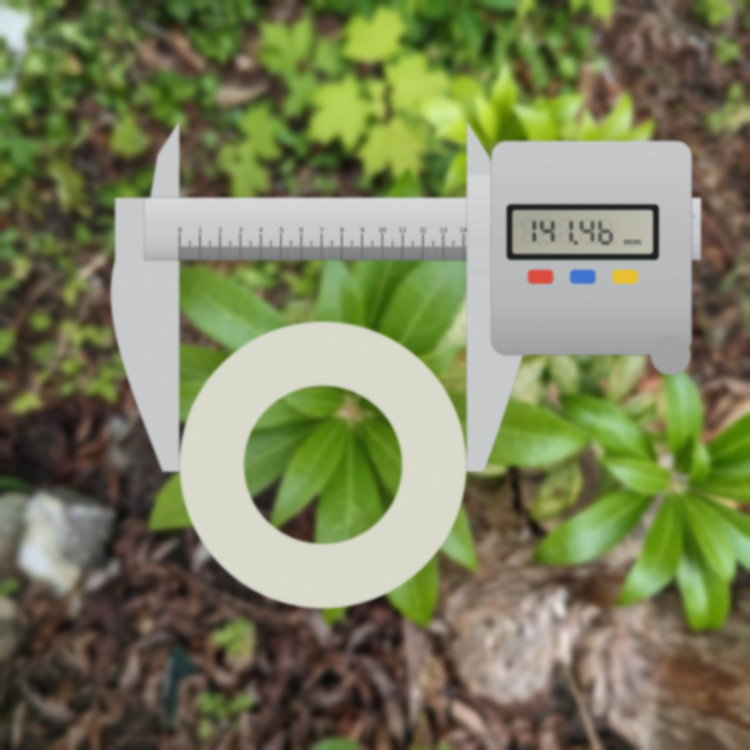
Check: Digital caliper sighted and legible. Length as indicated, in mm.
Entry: 141.46 mm
